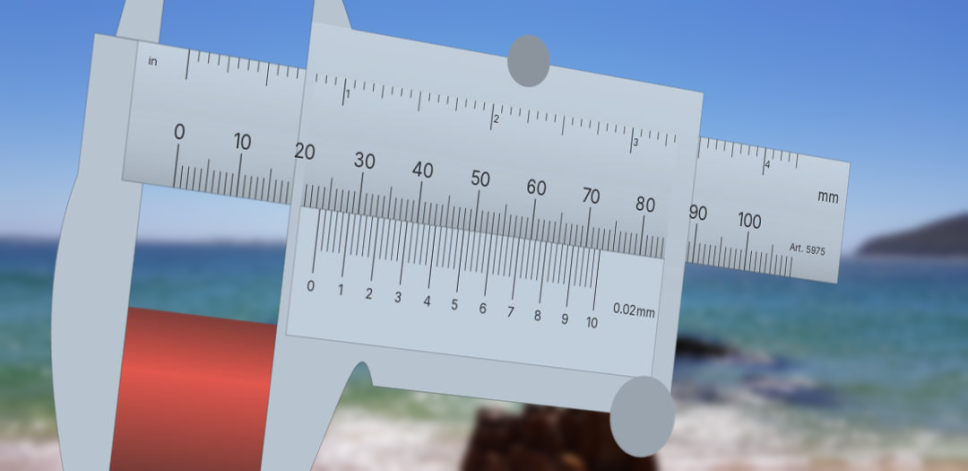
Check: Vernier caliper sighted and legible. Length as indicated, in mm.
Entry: 23.6 mm
